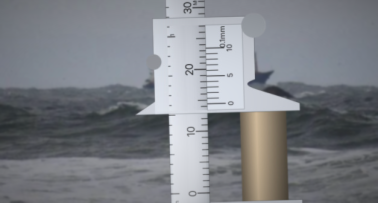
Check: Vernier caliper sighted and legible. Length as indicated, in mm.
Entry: 14.4 mm
